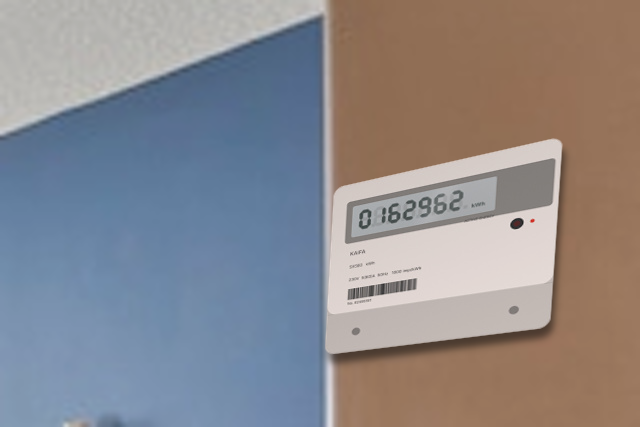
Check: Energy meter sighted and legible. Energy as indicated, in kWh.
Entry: 162962 kWh
